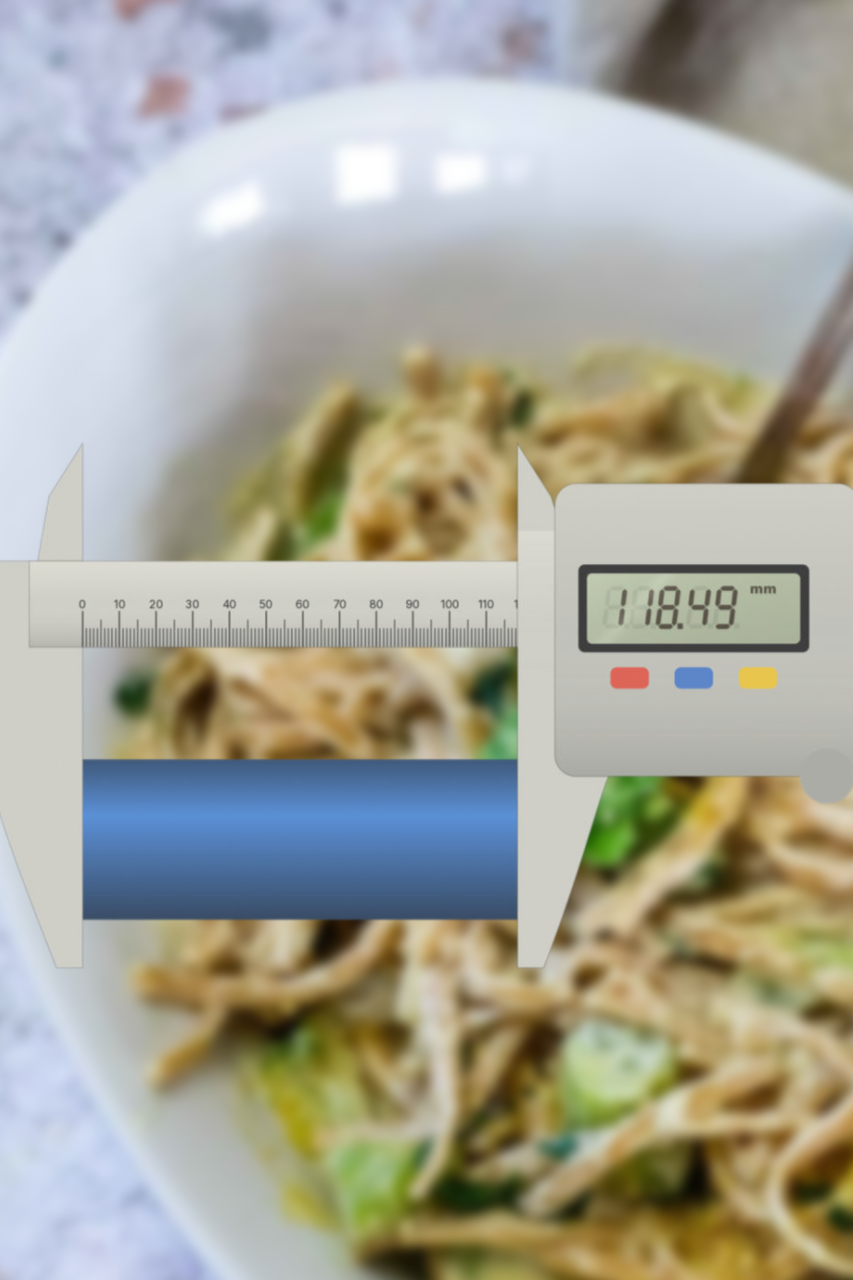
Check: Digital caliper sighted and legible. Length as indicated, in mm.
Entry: 118.49 mm
